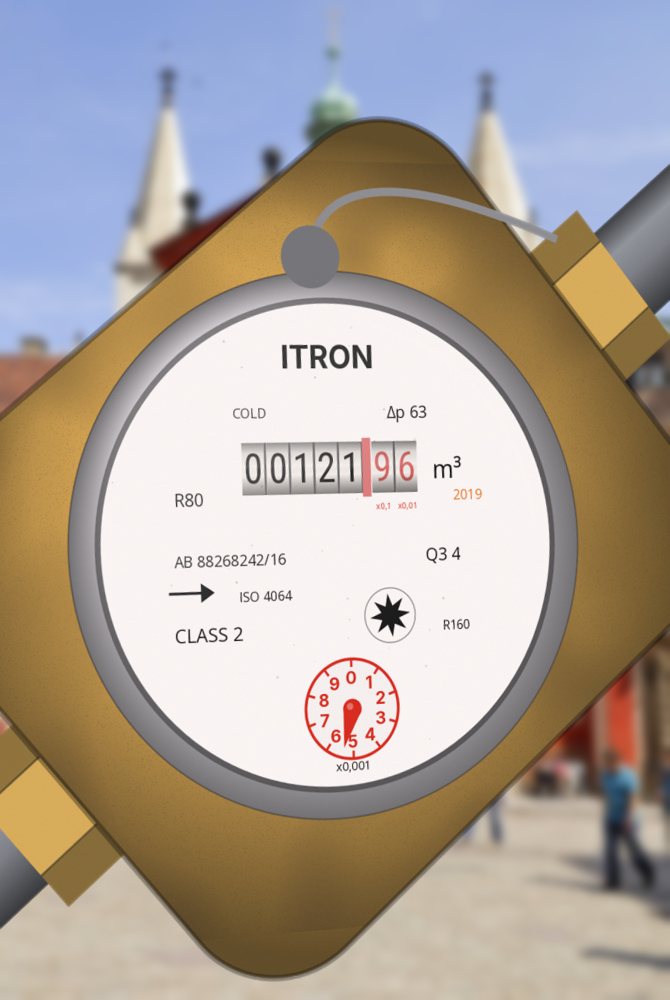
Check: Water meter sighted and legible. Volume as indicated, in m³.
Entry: 121.965 m³
